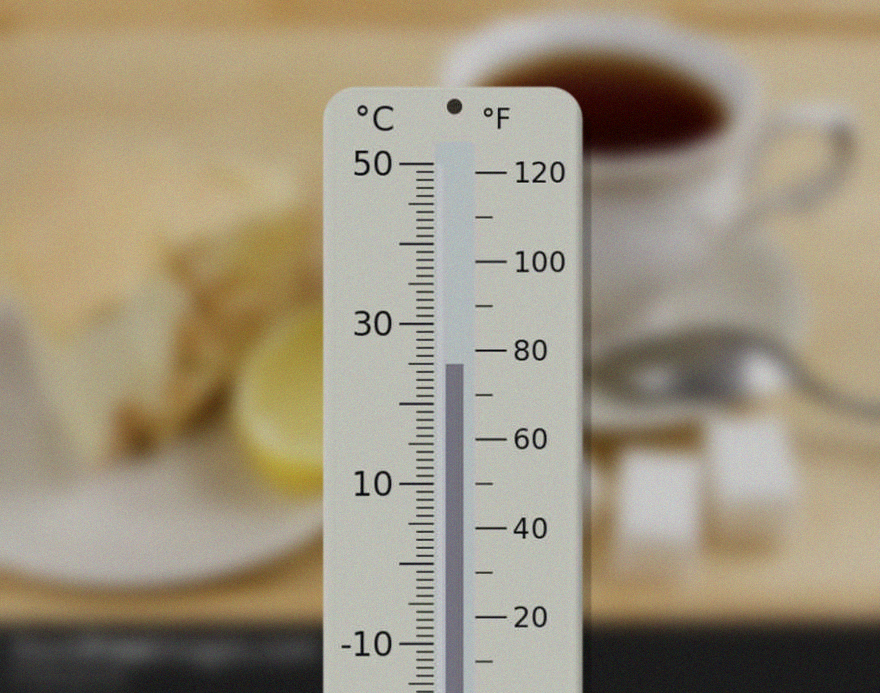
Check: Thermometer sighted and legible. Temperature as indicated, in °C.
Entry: 25 °C
